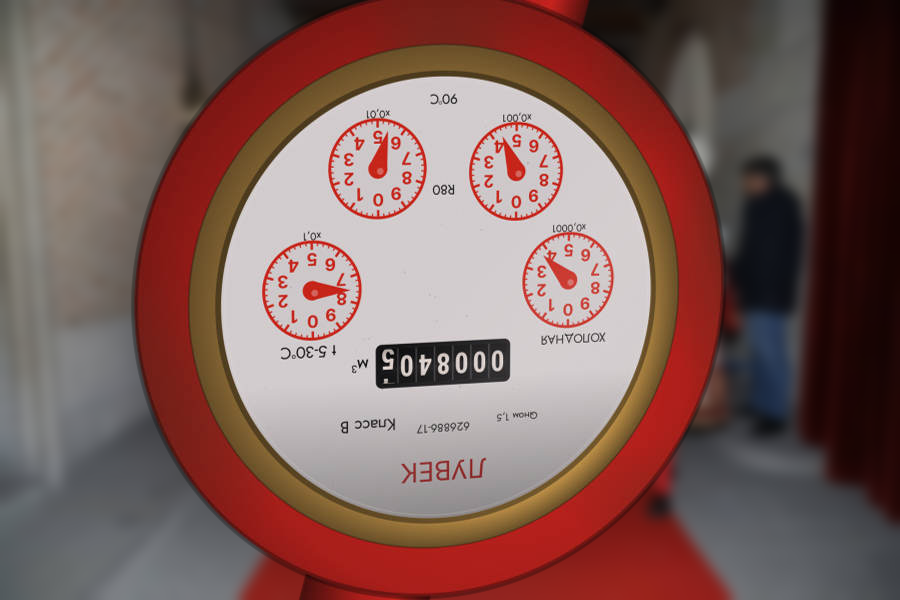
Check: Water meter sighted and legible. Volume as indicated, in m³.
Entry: 8404.7543 m³
